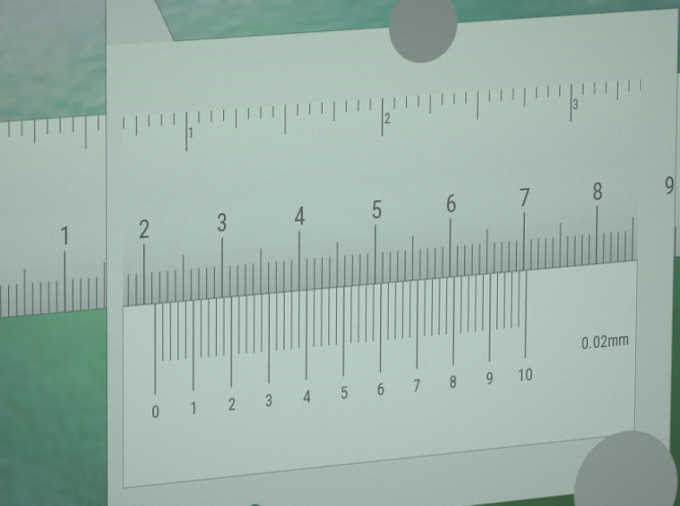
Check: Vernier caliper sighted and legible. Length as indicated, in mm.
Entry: 21.4 mm
